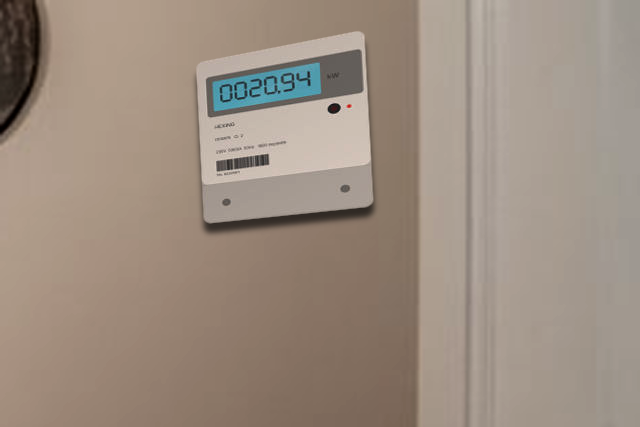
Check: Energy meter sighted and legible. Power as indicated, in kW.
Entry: 20.94 kW
